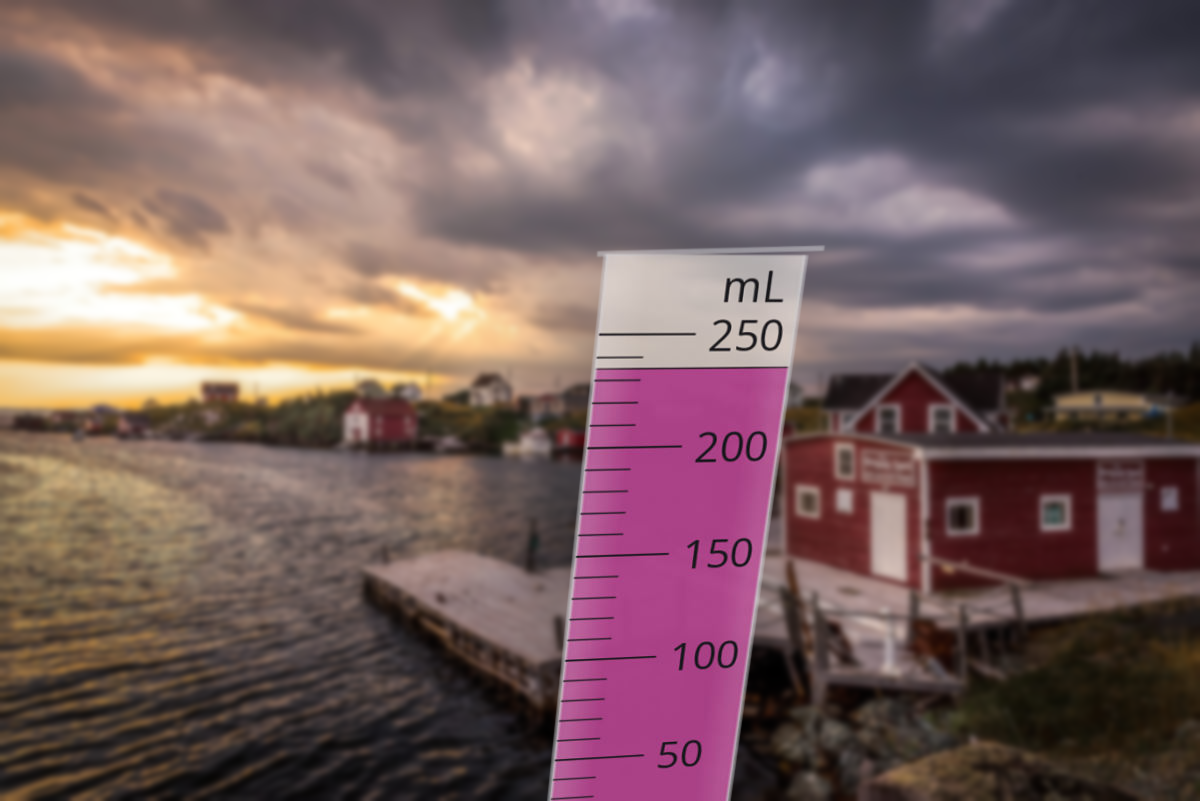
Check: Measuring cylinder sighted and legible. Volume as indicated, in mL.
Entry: 235 mL
